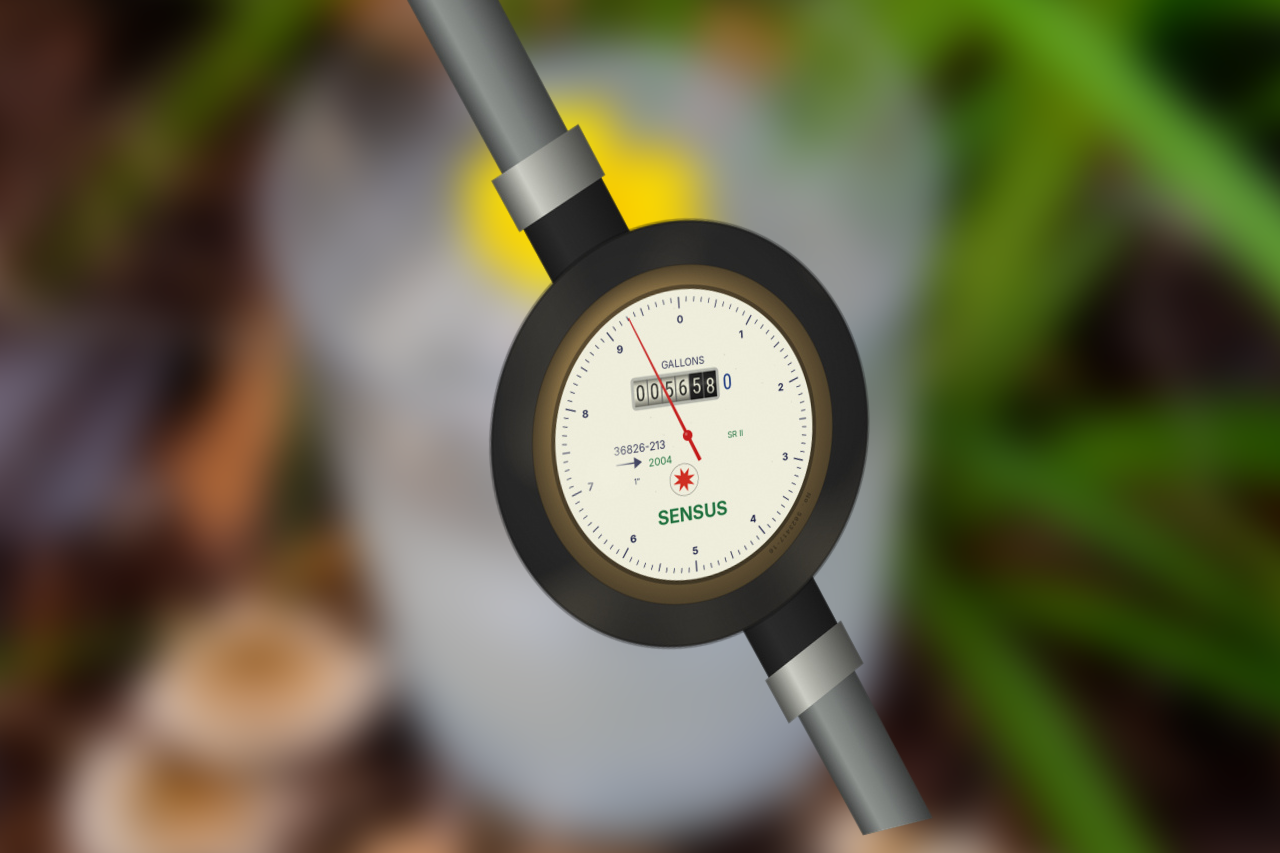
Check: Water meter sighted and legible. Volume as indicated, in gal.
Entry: 56579.3 gal
